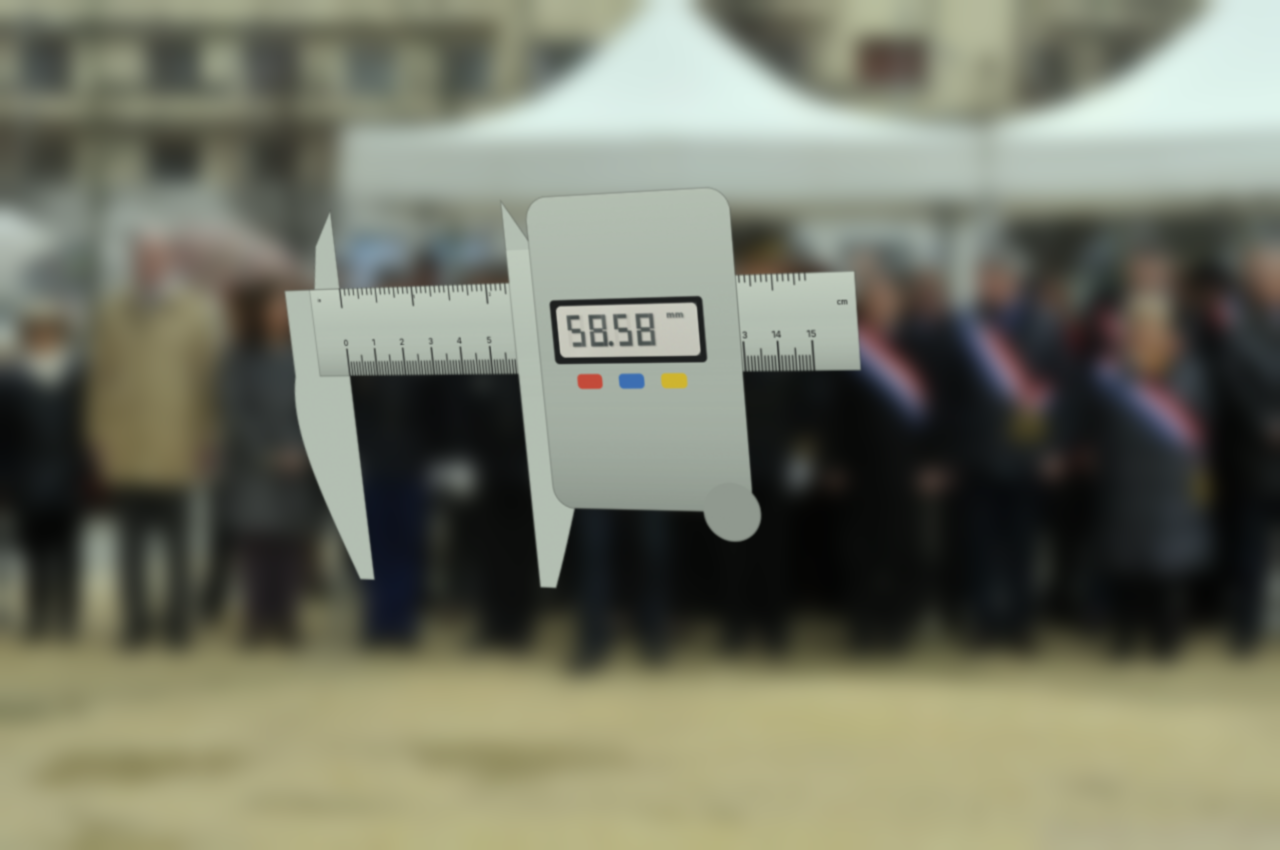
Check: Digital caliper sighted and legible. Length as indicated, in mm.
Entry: 58.58 mm
